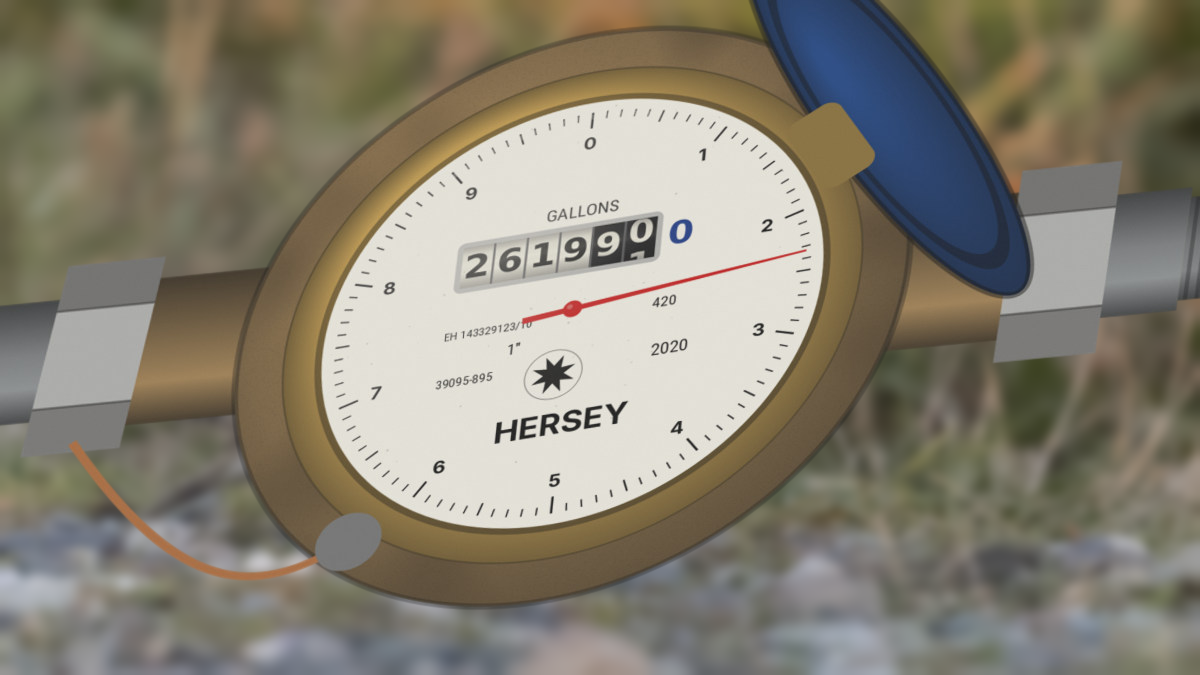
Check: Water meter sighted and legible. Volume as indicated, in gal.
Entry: 2619902.3 gal
